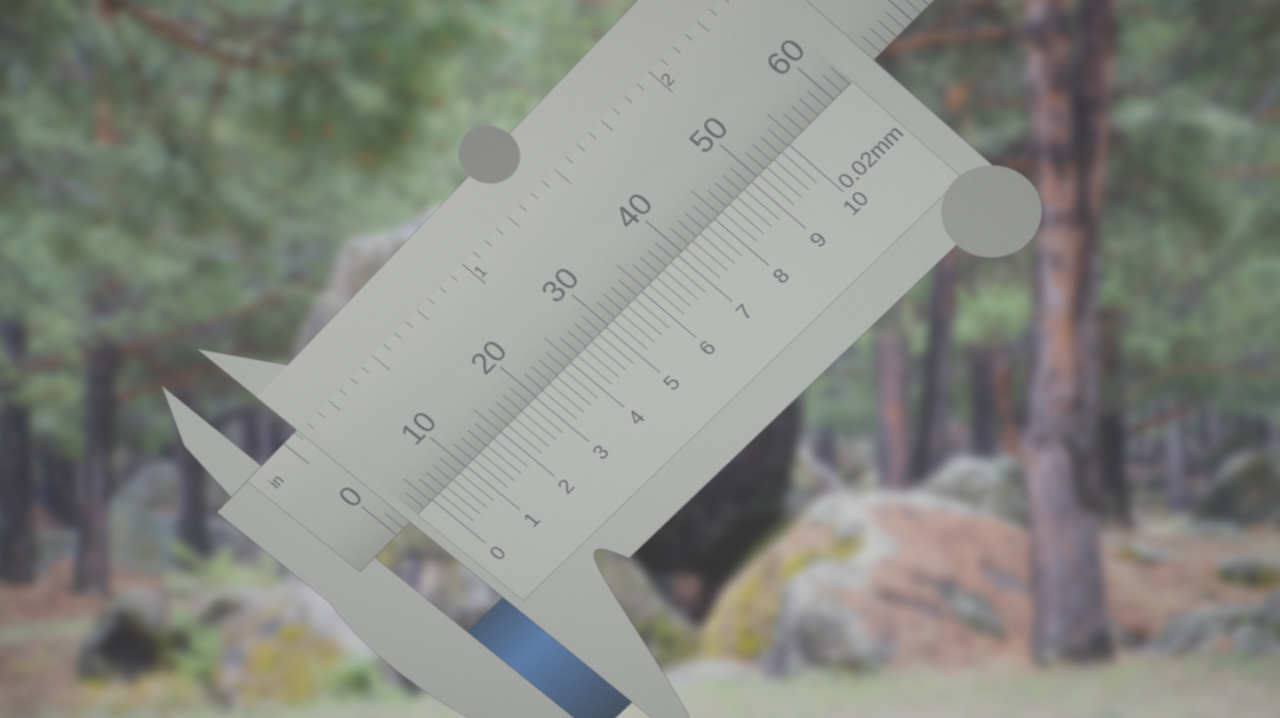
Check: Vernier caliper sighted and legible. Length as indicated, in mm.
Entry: 5.2 mm
